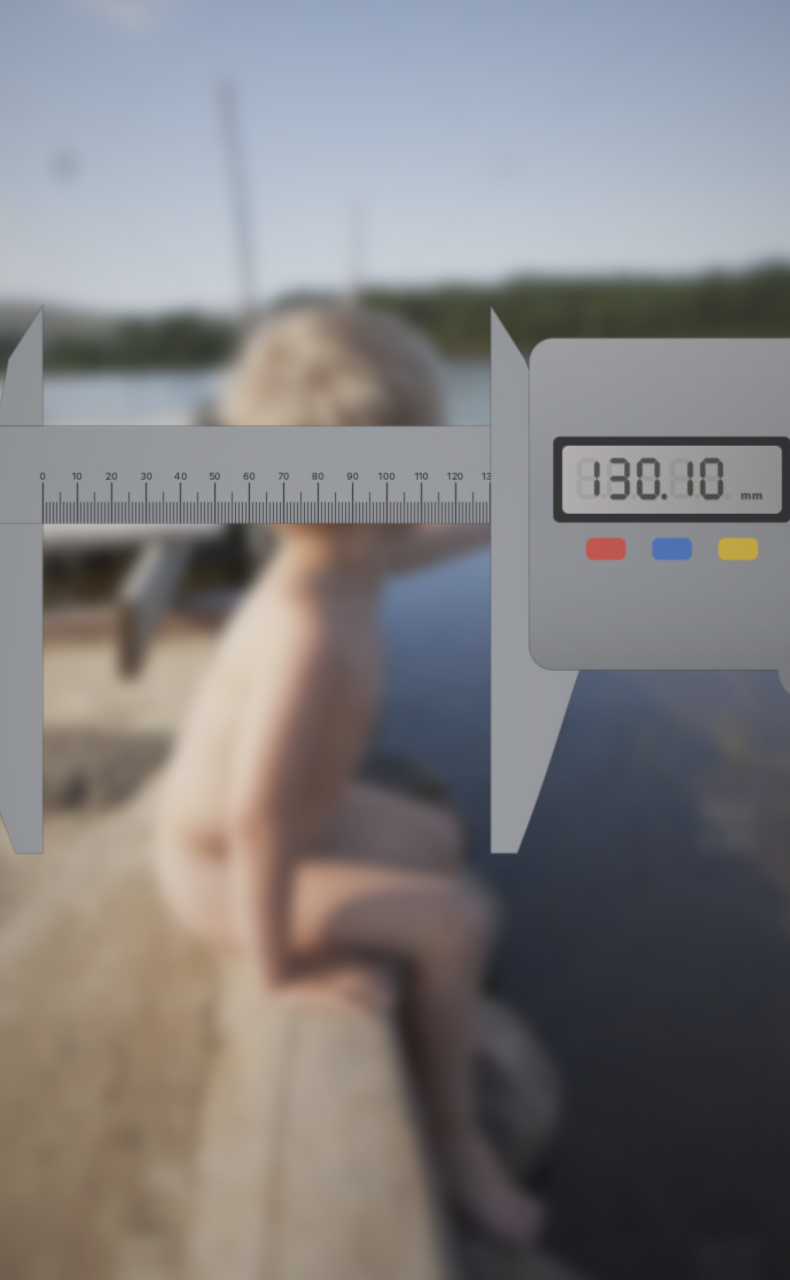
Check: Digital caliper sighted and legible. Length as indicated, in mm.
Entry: 130.10 mm
